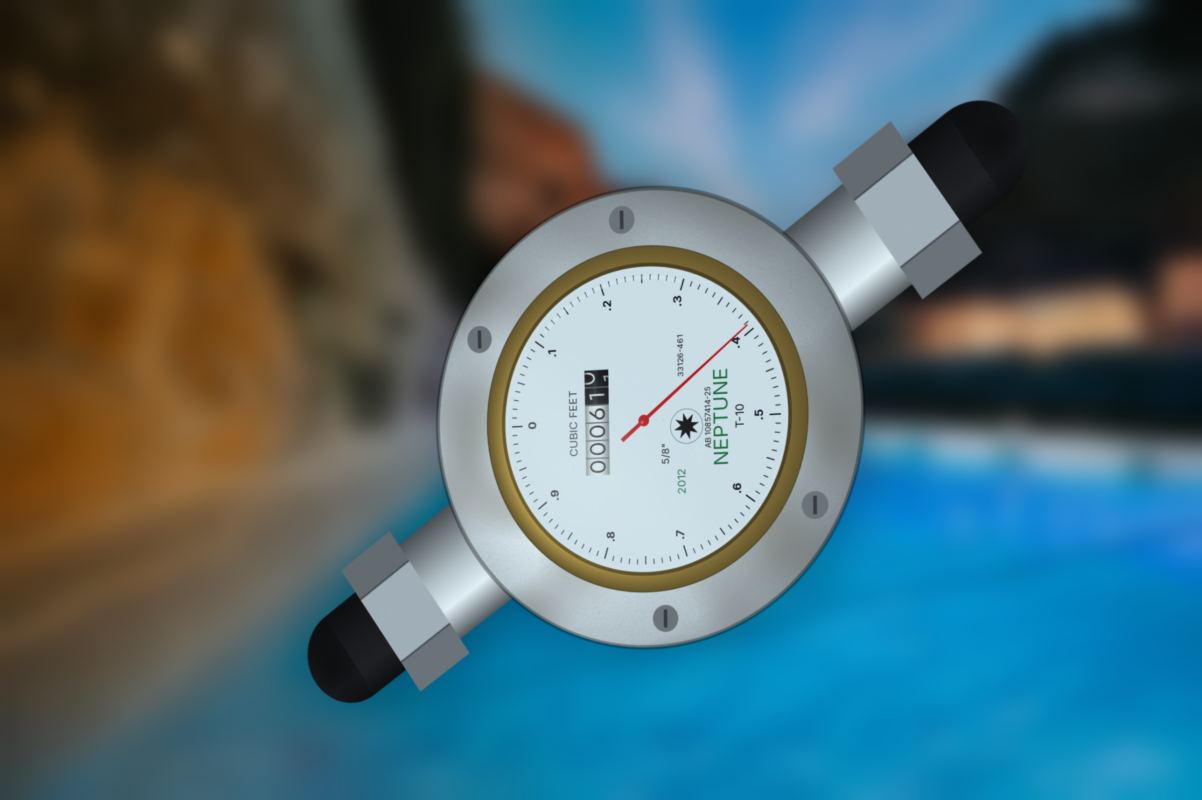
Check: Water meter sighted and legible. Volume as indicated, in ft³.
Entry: 610.39 ft³
